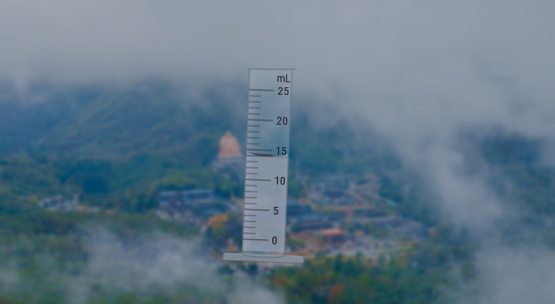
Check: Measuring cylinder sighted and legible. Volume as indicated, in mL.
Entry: 14 mL
